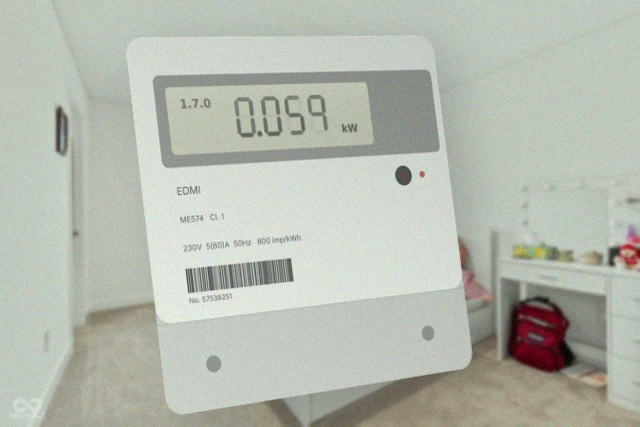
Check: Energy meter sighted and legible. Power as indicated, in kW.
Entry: 0.059 kW
